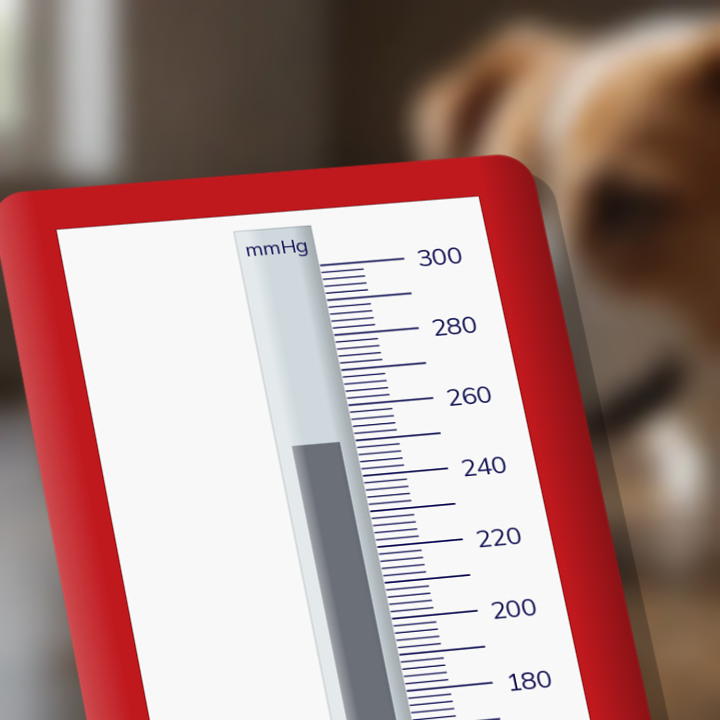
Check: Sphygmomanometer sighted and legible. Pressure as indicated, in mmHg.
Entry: 250 mmHg
